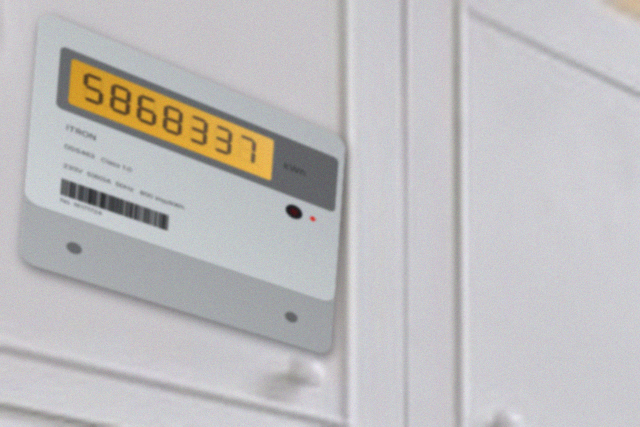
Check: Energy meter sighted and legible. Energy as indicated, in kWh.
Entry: 5868337 kWh
